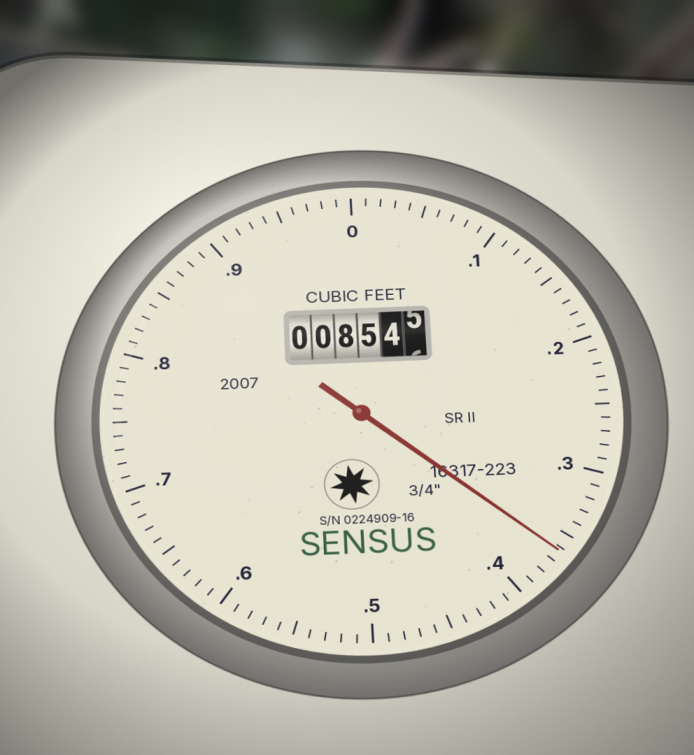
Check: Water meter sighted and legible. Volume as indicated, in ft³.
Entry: 8545.36 ft³
